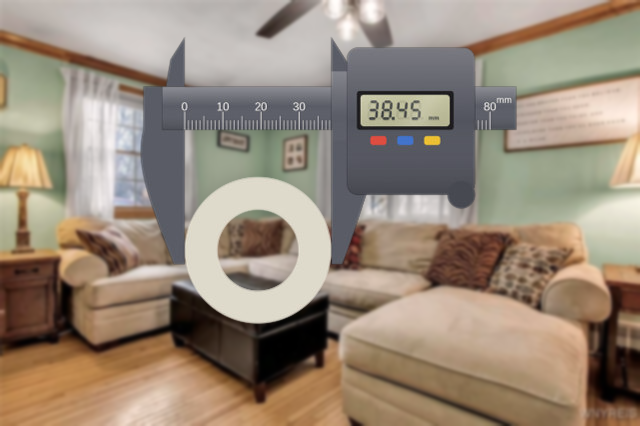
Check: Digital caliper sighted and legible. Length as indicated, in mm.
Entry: 38.45 mm
